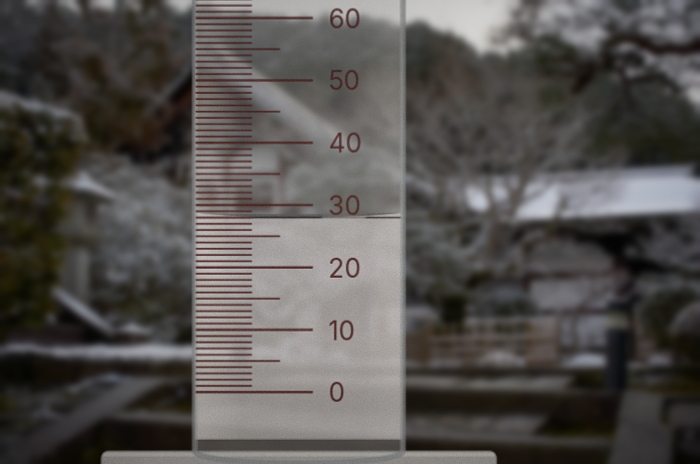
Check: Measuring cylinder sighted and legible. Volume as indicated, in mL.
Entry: 28 mL
